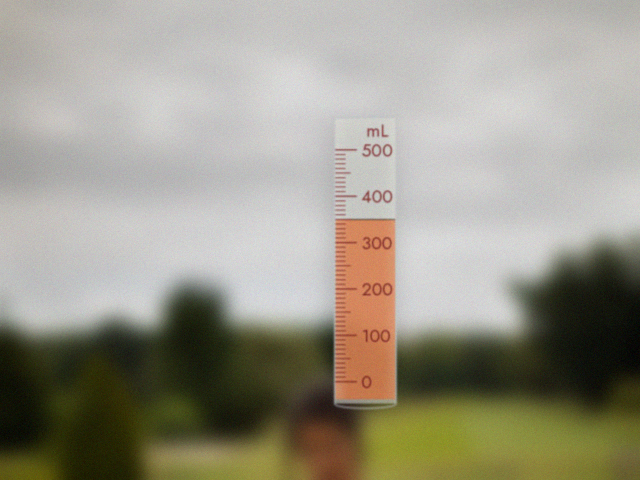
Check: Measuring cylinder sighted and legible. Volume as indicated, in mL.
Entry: 350 mL
